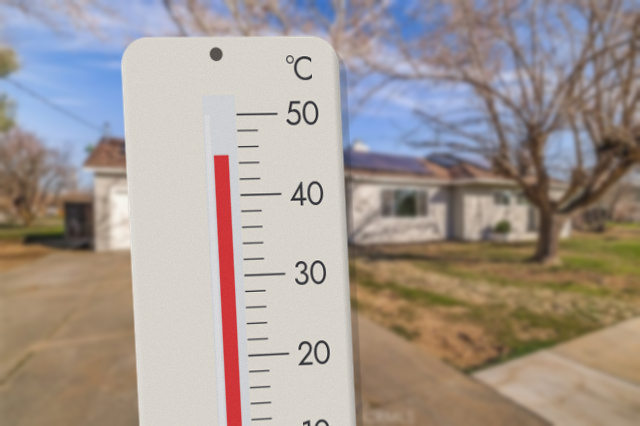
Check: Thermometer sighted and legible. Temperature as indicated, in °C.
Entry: 45 °C
